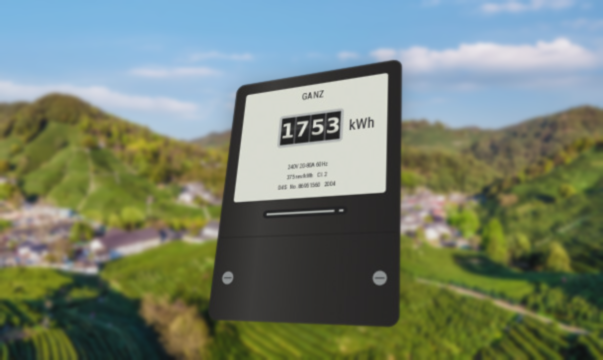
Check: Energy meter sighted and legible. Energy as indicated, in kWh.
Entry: 1753 kWh
